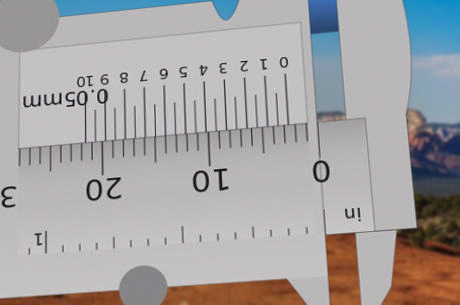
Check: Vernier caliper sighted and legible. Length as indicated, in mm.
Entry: 2.6 mm
